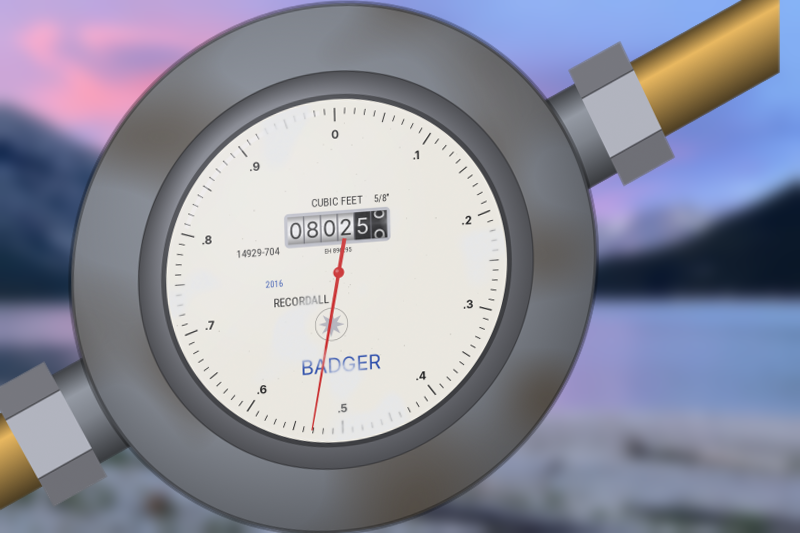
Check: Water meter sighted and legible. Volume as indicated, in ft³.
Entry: 80258.53 ft³
